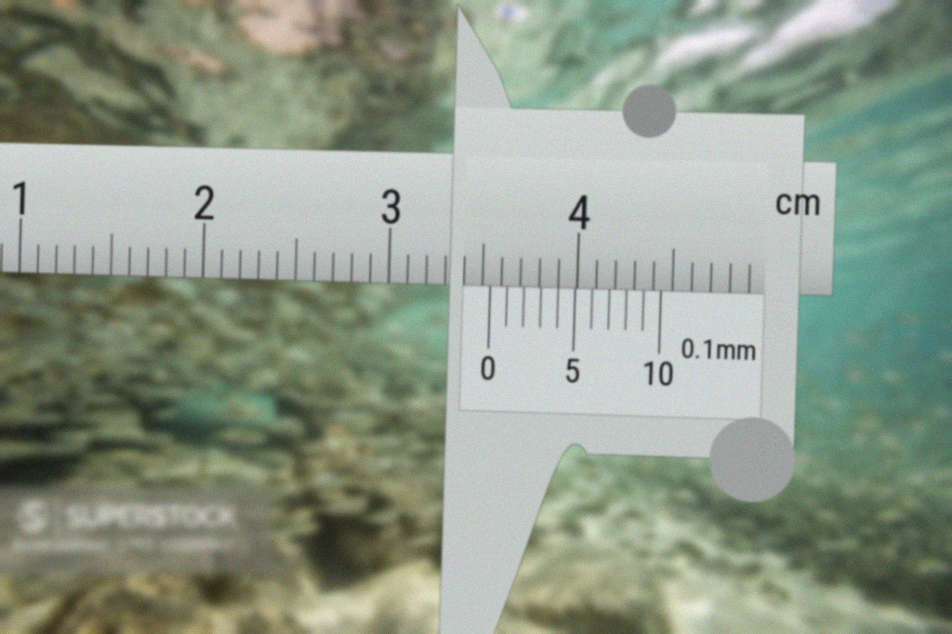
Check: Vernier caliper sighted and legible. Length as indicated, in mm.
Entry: 35.4 mm
